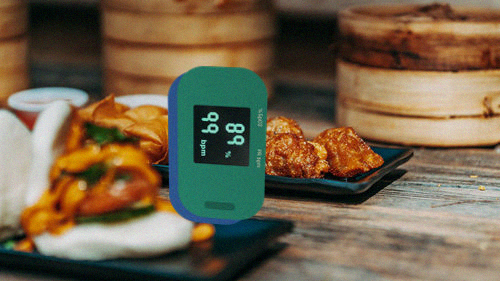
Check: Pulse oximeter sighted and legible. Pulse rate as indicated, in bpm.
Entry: 99 bpm
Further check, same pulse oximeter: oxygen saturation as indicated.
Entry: 89 %
